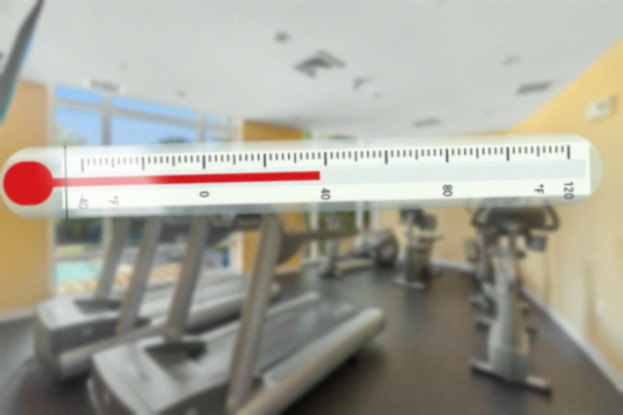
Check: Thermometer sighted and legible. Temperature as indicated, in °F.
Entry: 38 °F
